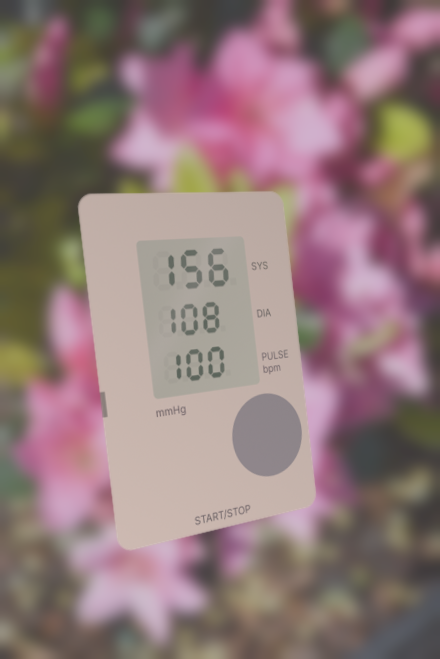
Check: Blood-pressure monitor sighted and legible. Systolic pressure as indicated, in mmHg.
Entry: 156 mmHg
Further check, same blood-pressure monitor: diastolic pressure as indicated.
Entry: 108 mmHg
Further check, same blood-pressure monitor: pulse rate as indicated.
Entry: 100 bpm
